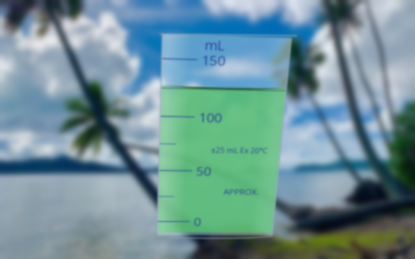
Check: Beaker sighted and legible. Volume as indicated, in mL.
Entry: 125 mL
